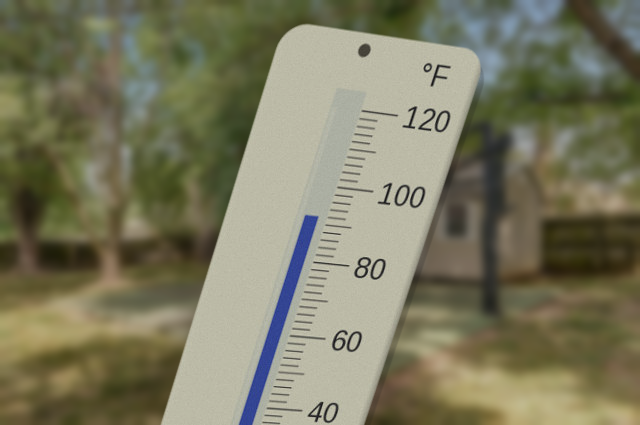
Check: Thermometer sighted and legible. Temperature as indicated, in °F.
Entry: 92 °F
